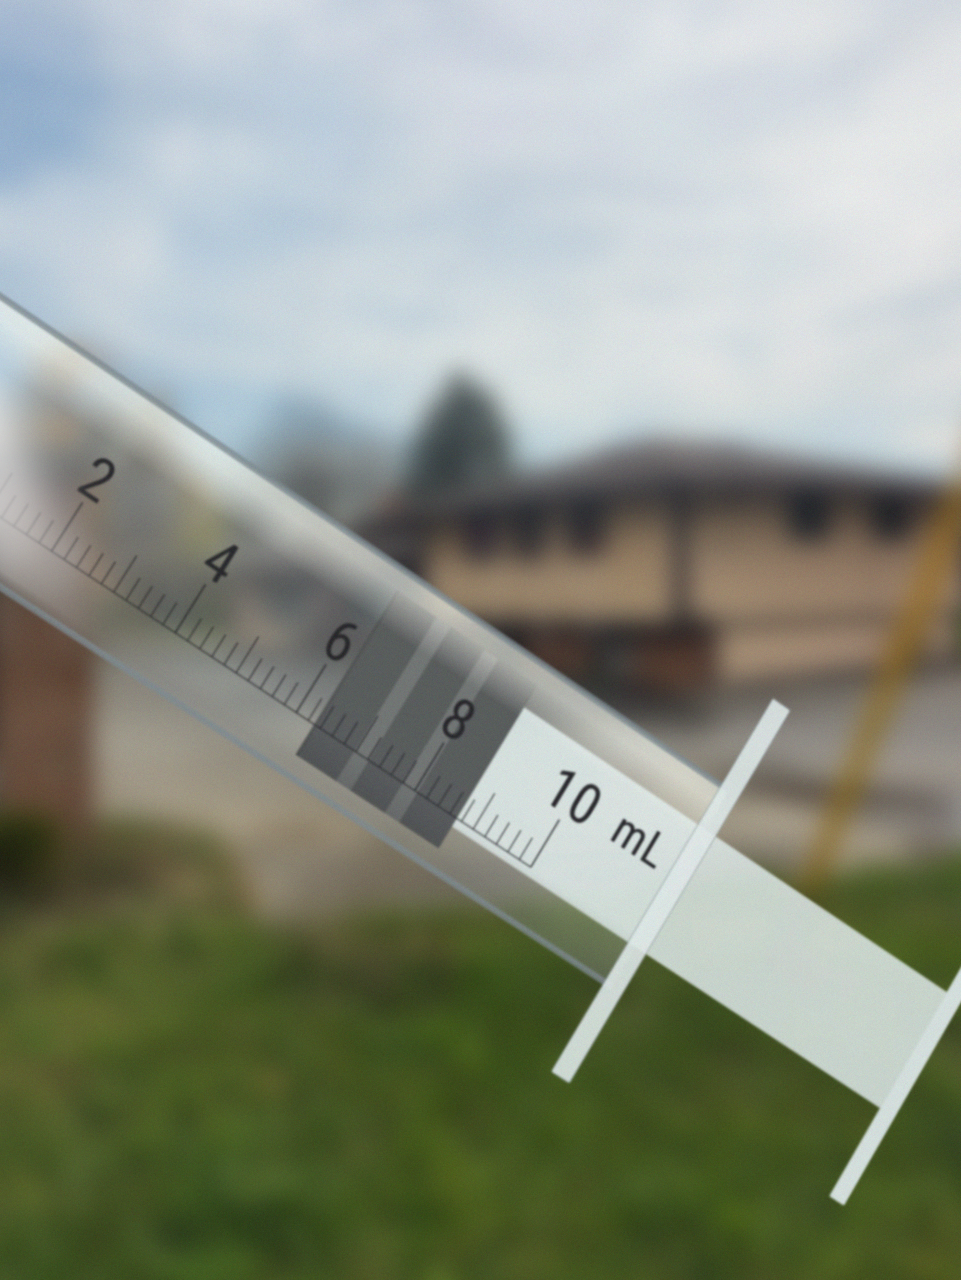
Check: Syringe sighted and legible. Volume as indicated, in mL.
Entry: 6.3 mL
